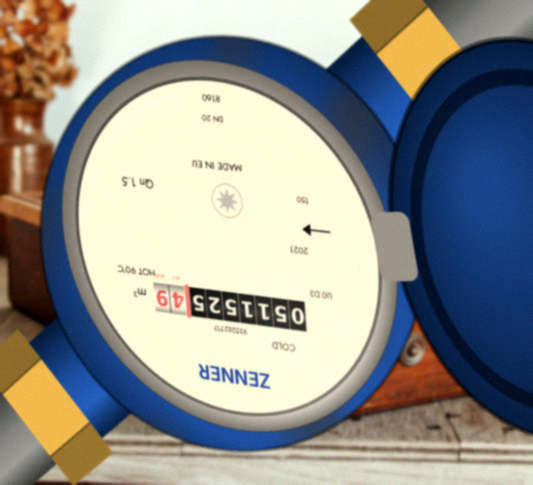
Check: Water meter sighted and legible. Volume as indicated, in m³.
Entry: 511525.49 m³
